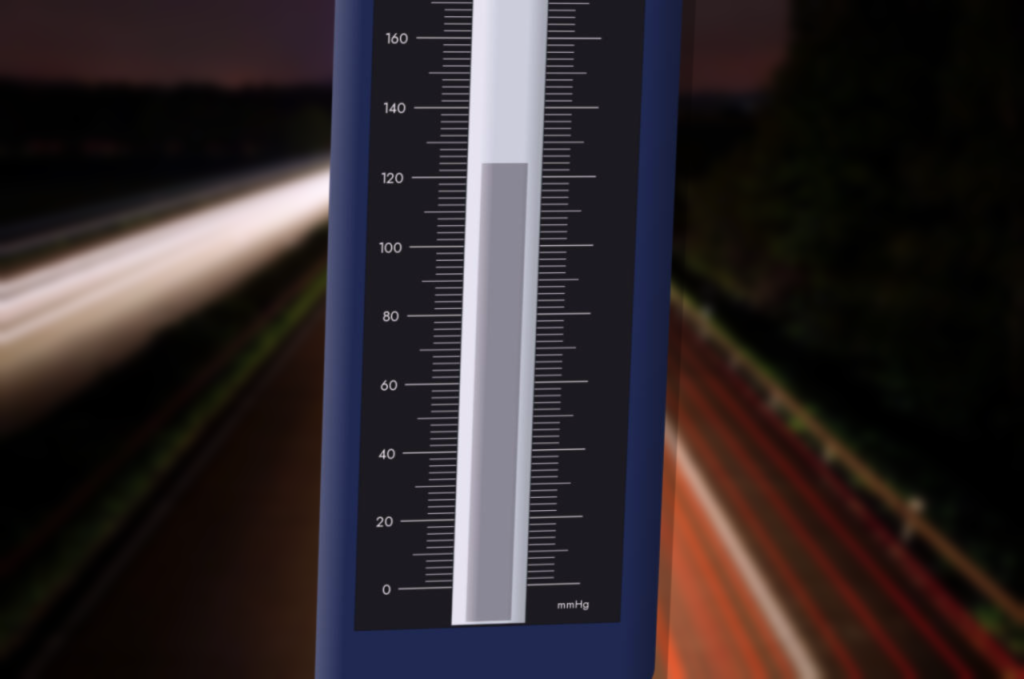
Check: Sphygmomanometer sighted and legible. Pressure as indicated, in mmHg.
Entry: 124 mmHg
